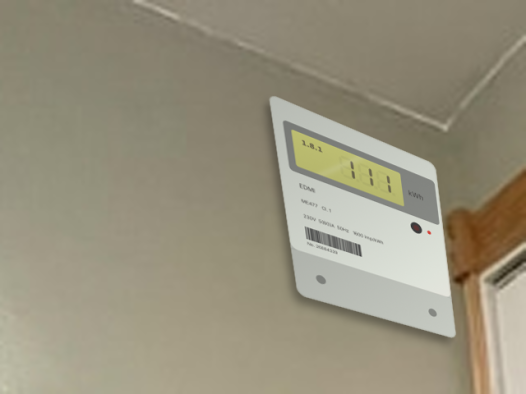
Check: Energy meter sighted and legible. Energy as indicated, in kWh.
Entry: 111 kWh
